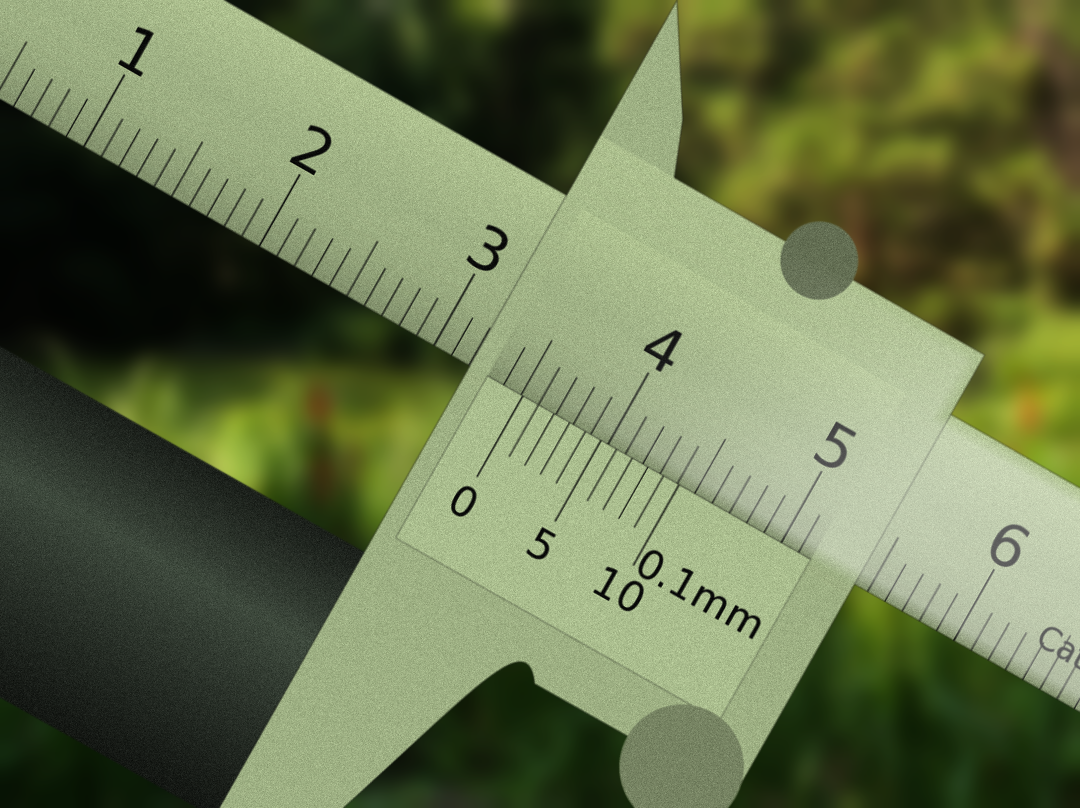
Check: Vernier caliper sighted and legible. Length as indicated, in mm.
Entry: 35.1 mm
